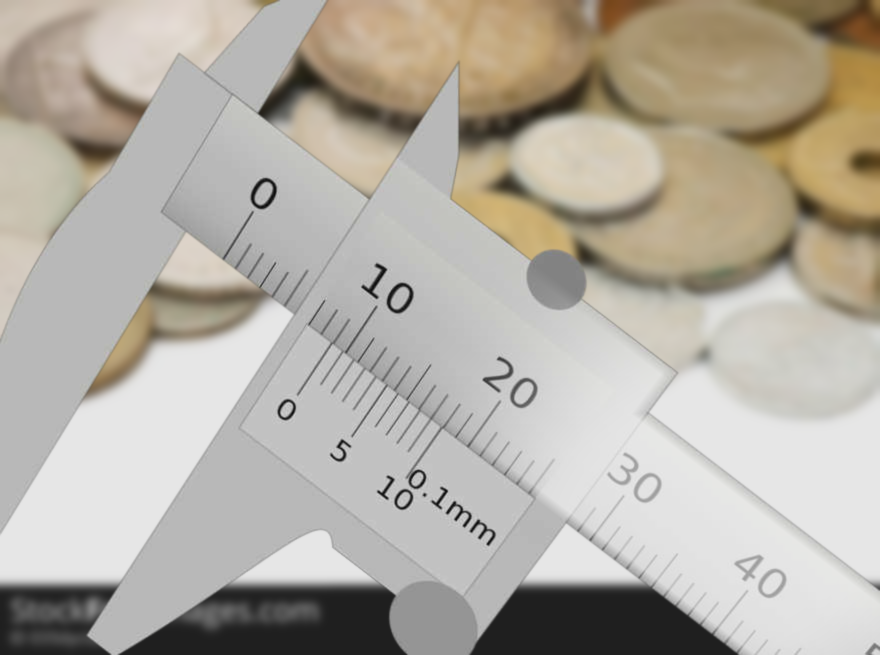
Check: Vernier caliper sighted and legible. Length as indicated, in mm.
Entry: 8.9 mm
